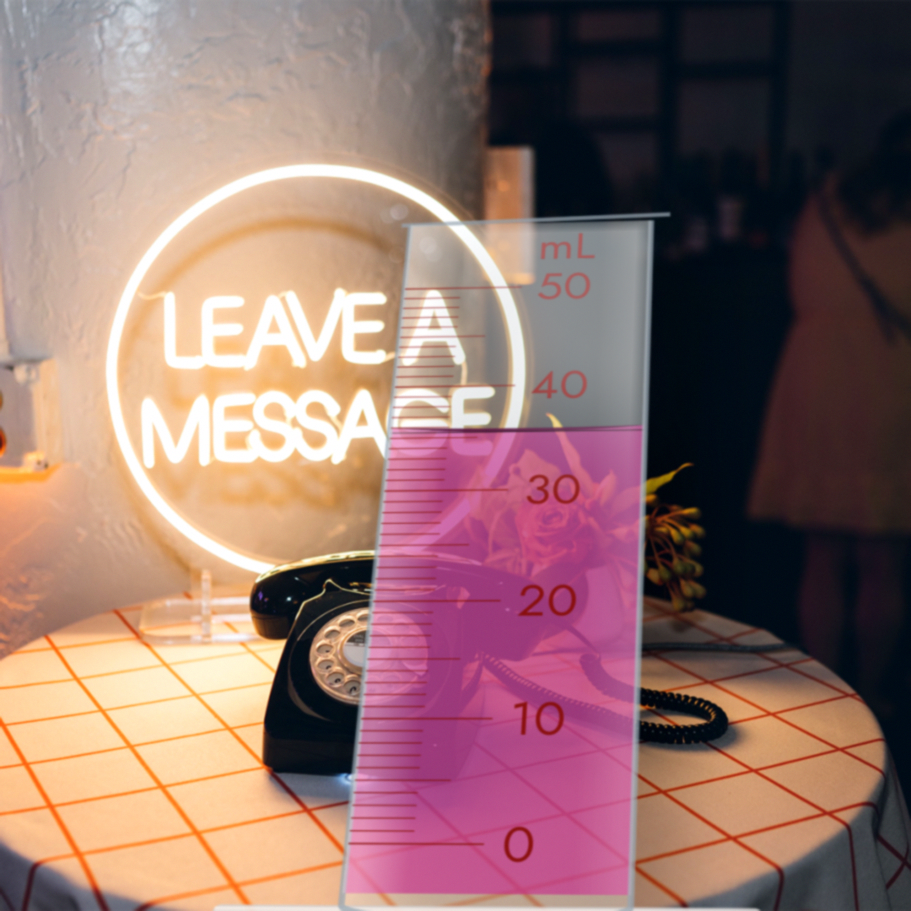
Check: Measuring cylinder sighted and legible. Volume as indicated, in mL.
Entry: 35.5 mL
